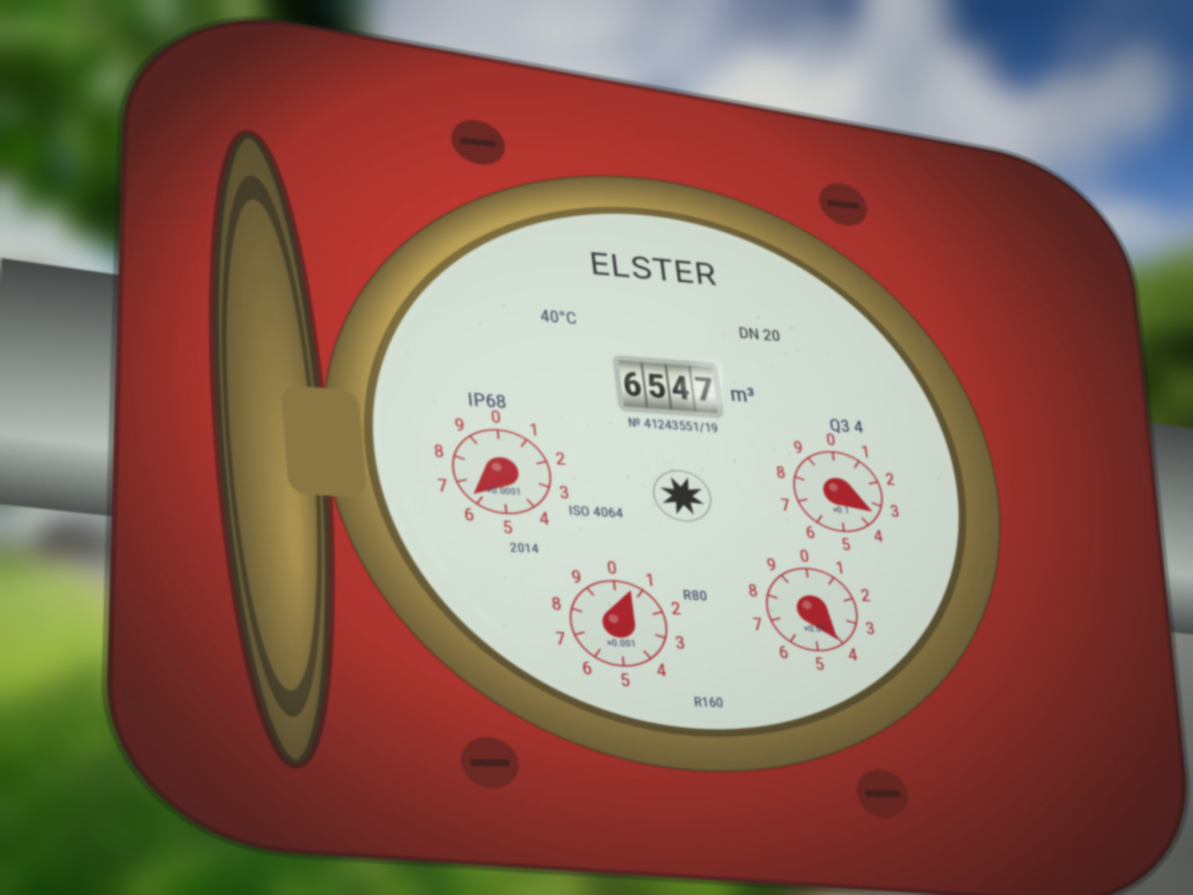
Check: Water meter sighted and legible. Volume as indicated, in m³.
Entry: 6547.3406 m³
